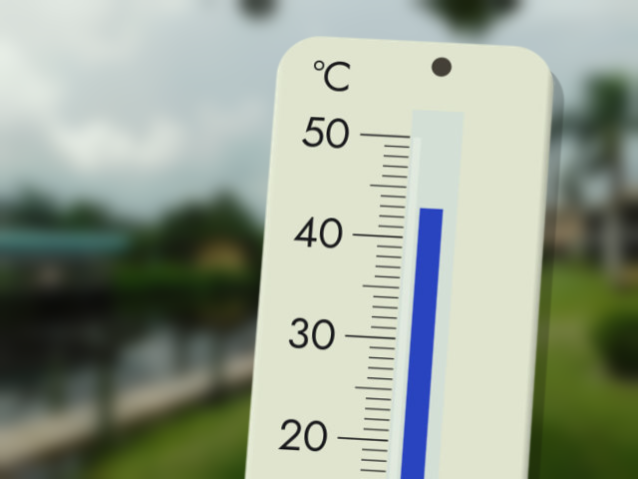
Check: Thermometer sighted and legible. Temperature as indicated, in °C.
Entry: 43 °C
